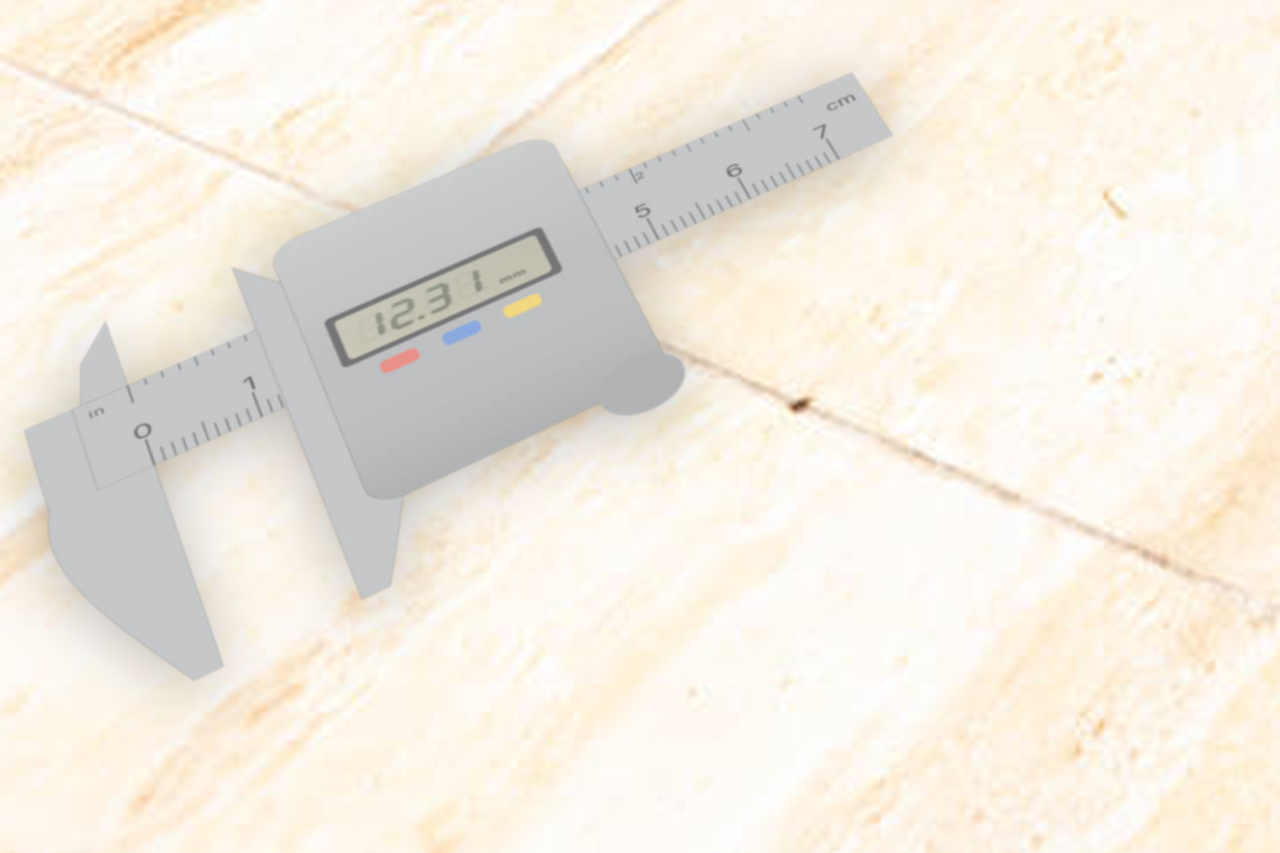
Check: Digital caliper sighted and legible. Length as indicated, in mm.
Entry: 12.31 mm
